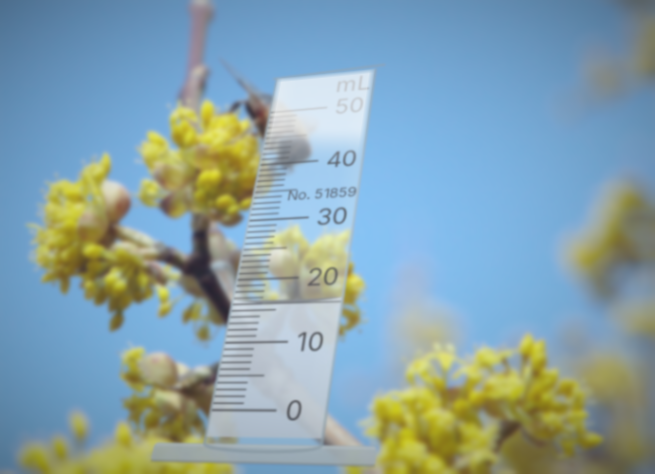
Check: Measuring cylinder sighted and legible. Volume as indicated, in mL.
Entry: 16 mL
